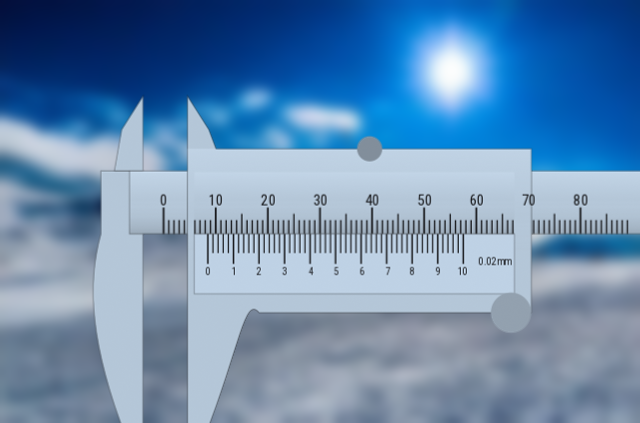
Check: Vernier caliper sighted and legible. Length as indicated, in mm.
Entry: 8.5 mm
